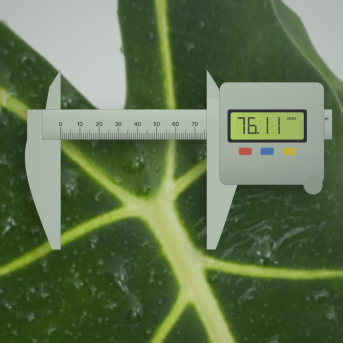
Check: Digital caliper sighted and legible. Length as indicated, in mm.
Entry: 76.11 mm
